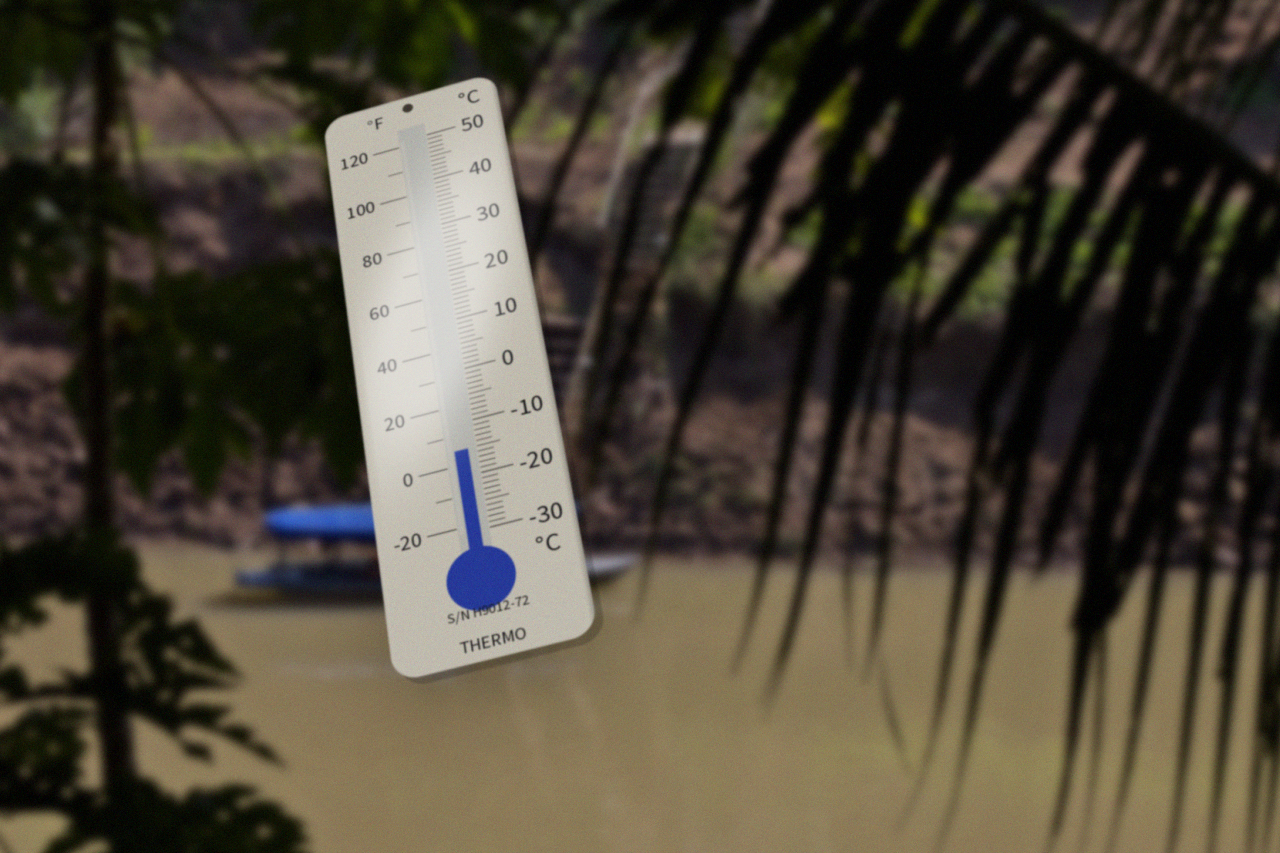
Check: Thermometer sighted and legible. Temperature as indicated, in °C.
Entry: -15 °C
